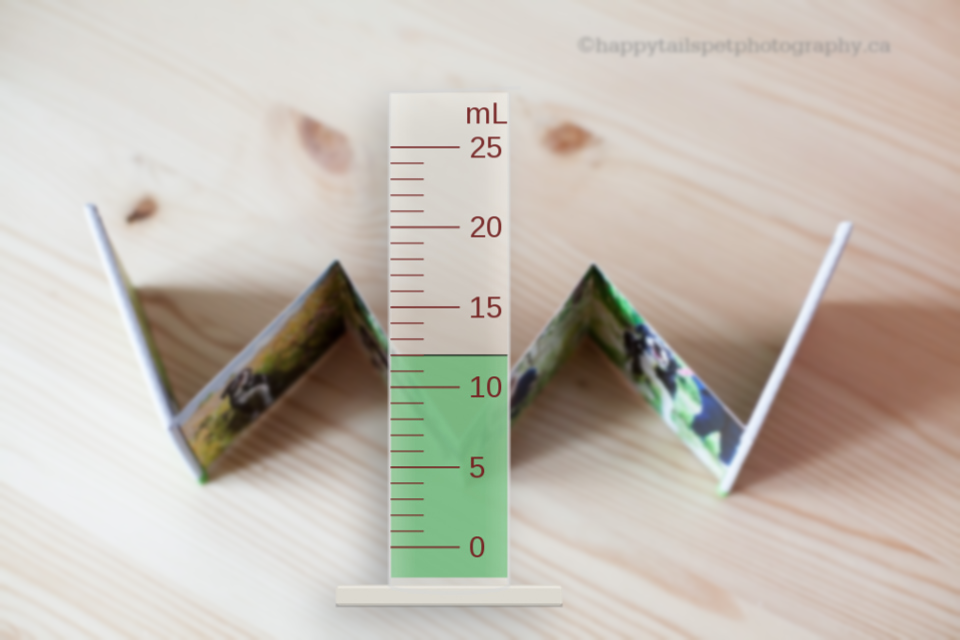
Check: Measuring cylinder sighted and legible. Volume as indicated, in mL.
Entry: 12 mL
